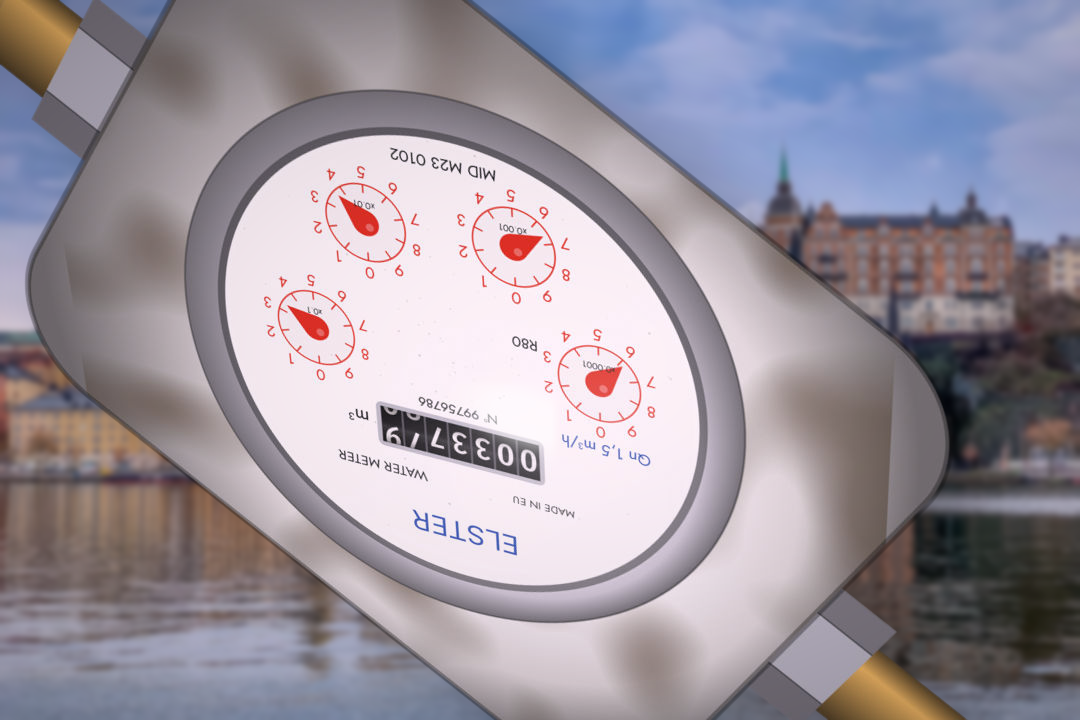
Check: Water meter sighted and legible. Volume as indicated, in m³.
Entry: 33779.3366 m³
